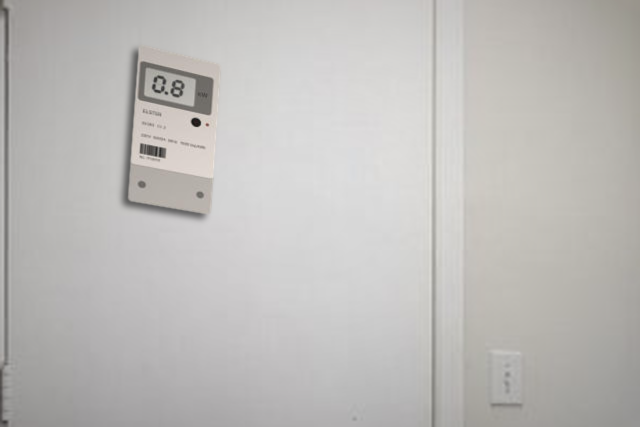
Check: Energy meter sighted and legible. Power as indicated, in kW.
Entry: 0.8 kW
